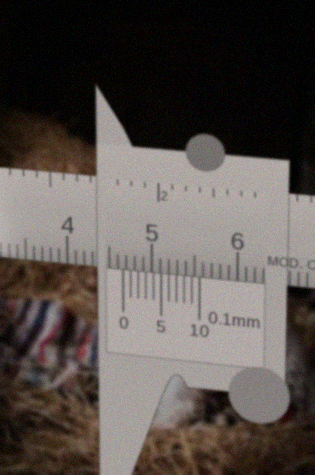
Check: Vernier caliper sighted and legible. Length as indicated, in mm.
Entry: 46.6 mm
